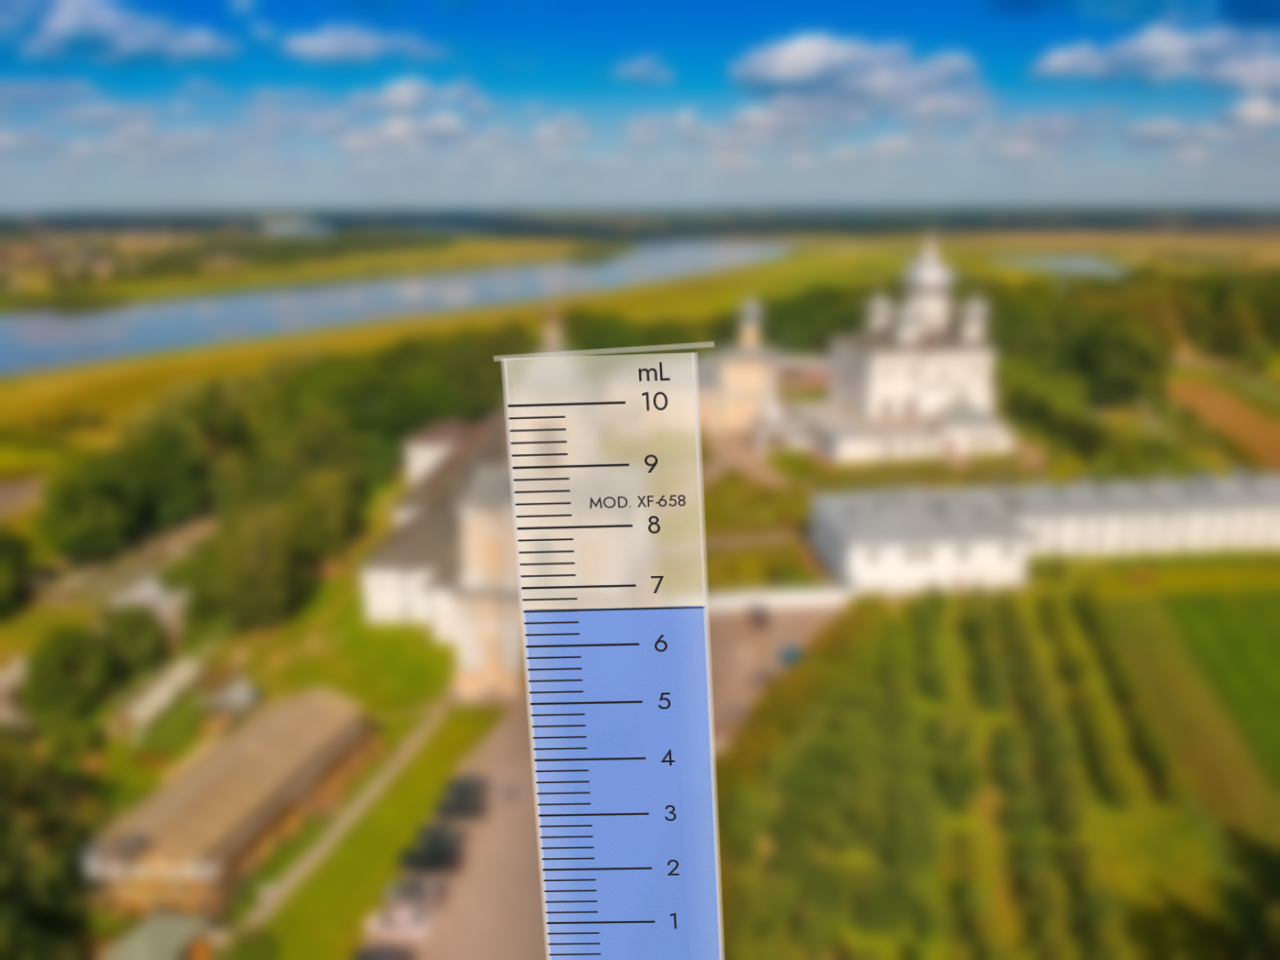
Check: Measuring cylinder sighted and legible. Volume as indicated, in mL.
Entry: 6.6 mL
